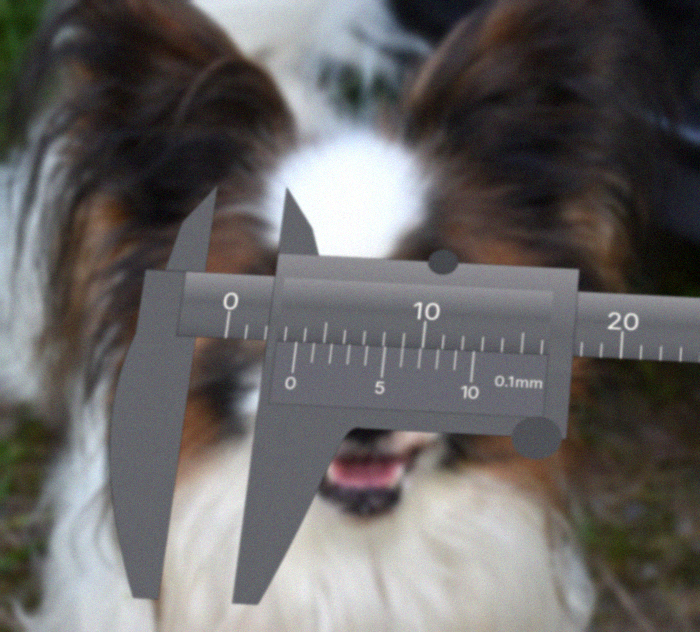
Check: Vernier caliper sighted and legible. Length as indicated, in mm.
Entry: 3.6 mm
